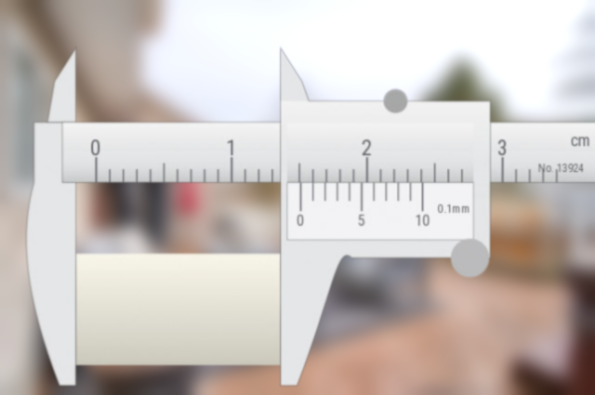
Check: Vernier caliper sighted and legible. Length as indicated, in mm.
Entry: 15.1 mm
